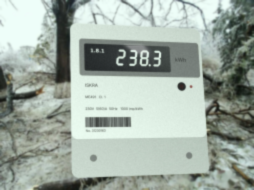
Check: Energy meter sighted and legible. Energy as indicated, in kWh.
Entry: 238.3 kWh
